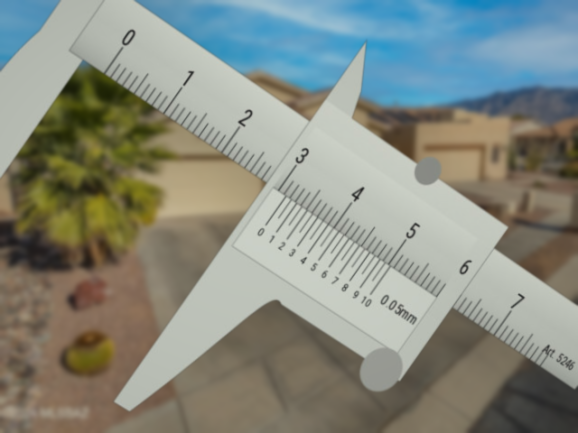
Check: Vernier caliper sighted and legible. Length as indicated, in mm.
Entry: 31.4 mm
